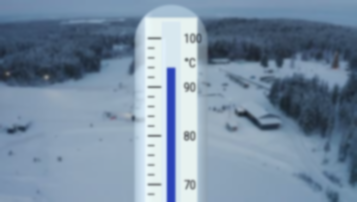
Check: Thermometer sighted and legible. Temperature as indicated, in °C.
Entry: 94 °C
